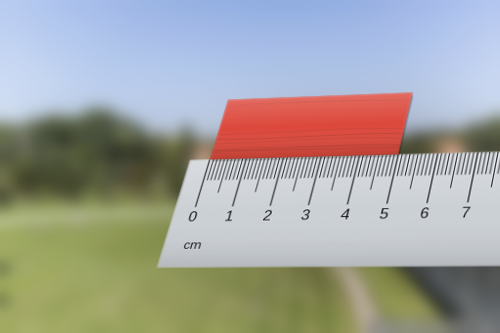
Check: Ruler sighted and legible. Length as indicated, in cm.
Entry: 5 cm
